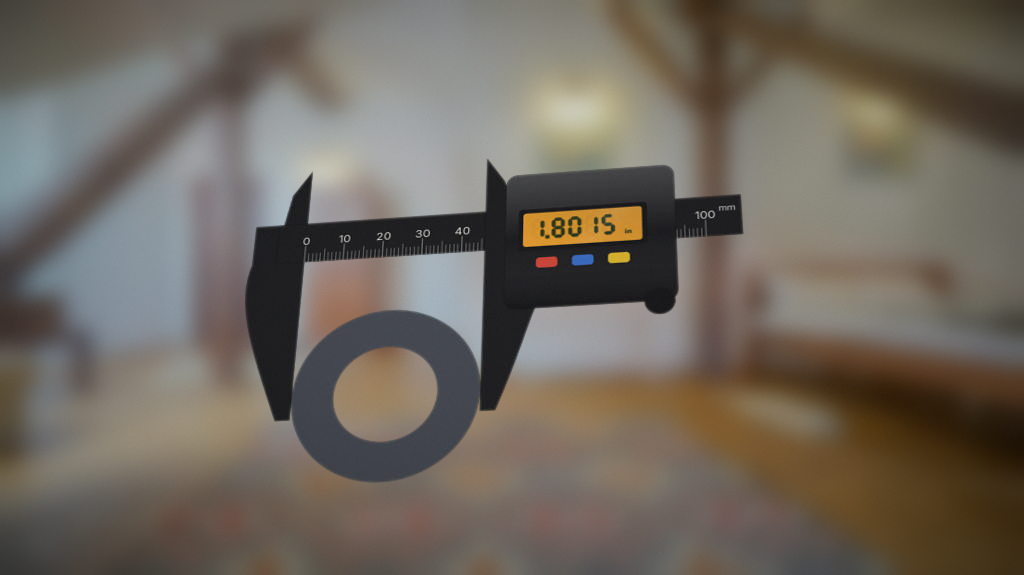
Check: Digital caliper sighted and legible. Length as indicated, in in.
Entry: 1.8015 in
